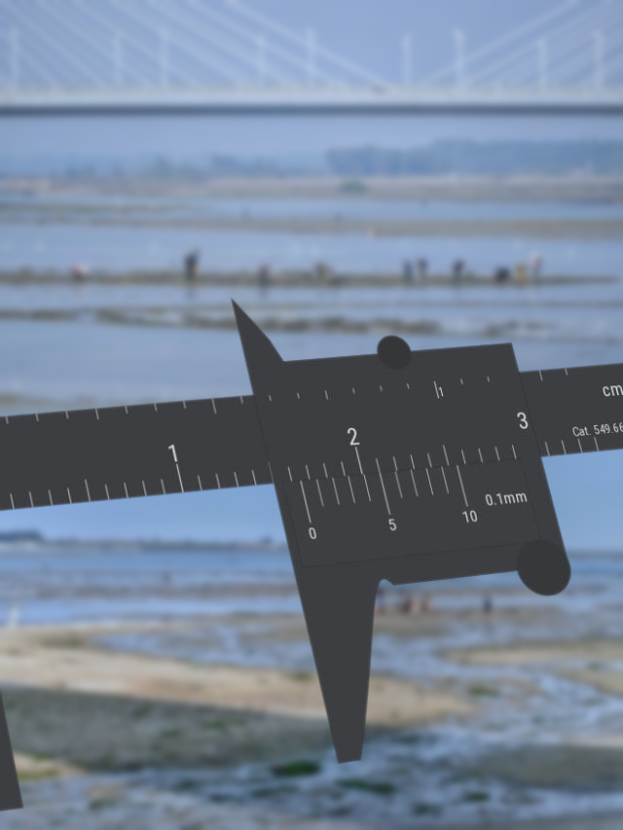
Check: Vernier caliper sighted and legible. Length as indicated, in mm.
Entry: 16.5 mm
